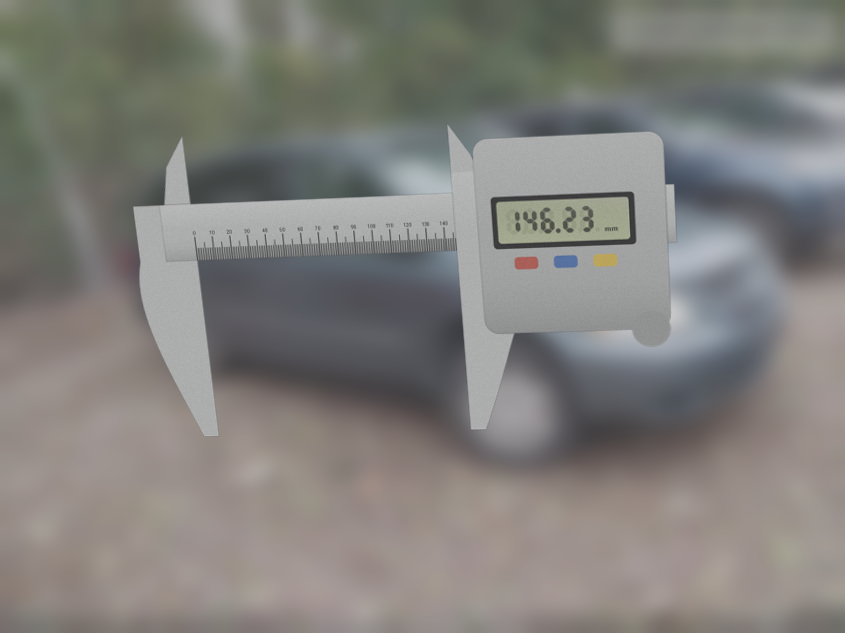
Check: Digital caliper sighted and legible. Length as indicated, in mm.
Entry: 146.23 mm
